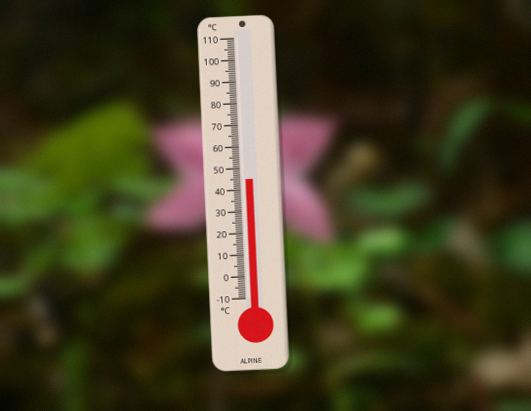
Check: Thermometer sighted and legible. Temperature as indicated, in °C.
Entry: 45 °C
